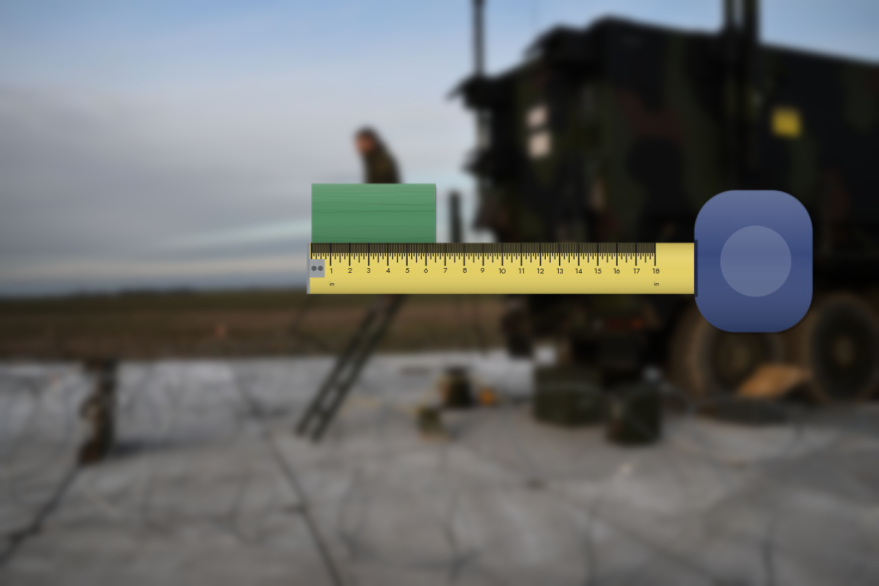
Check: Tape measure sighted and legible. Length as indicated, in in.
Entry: 6.5 in
